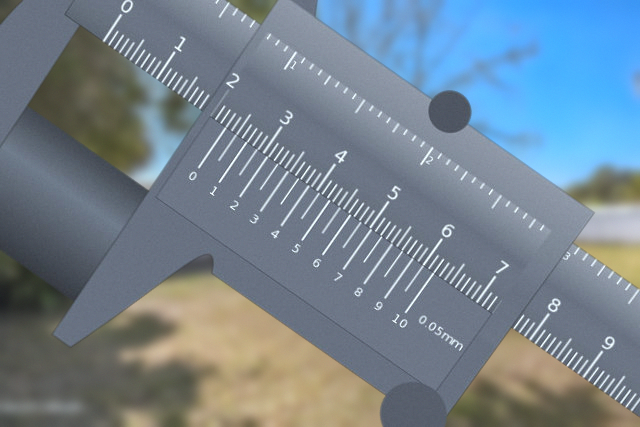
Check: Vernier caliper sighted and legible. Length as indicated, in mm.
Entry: 23.0 mm
